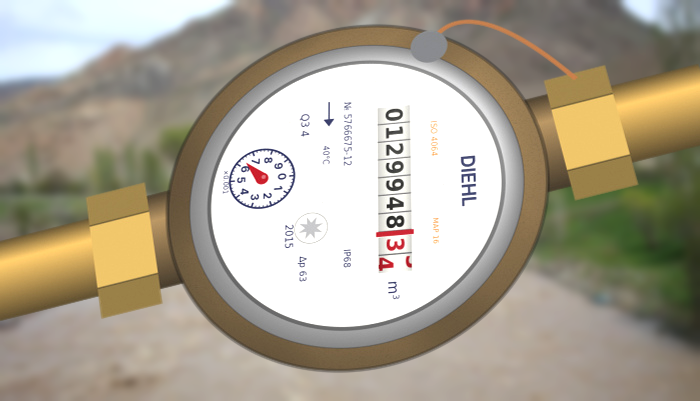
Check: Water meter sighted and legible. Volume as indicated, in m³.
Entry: 129948.336 m³
